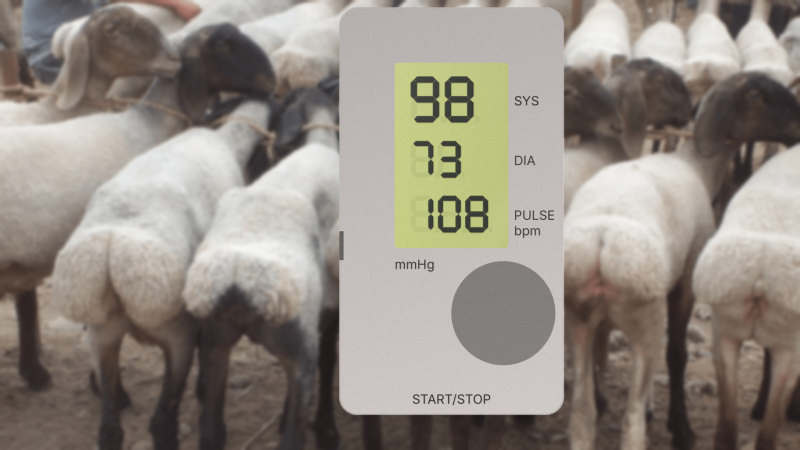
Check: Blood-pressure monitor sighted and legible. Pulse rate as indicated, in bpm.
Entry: 108 bpm
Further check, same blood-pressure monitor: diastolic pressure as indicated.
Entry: 73 mmHg
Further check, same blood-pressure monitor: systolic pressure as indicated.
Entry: 98 mmHg
